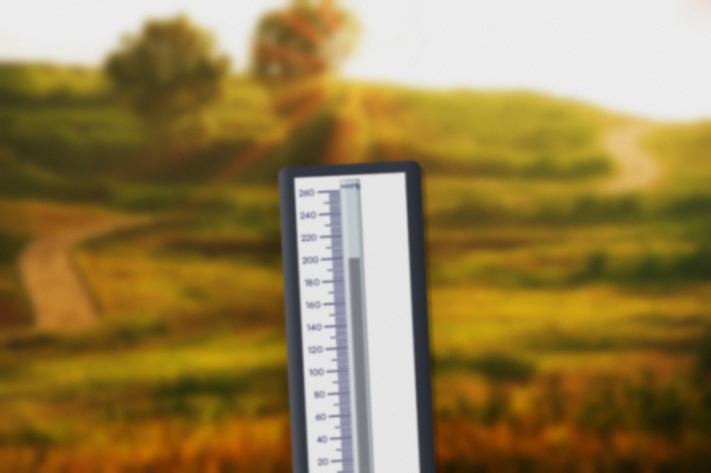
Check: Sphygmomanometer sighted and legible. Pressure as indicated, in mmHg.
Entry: 200 mmHg
